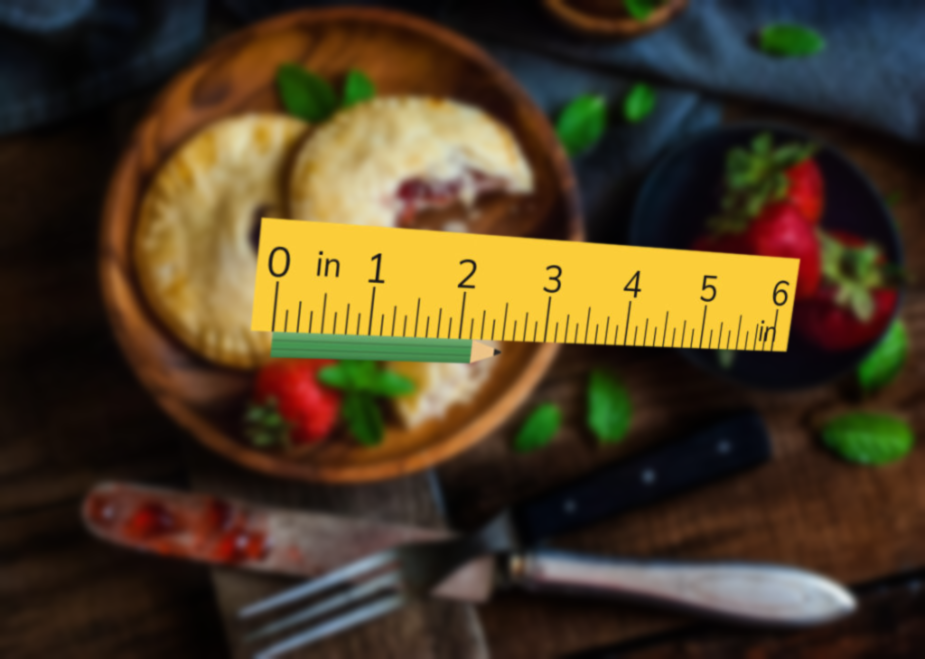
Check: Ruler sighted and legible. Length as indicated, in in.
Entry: 2.5 in
